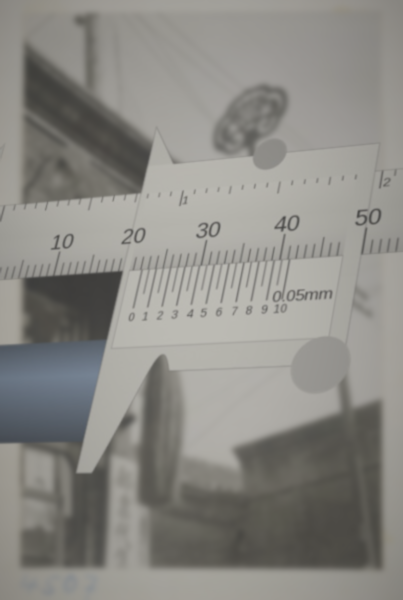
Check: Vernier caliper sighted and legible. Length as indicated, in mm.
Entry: 22.2 mm
